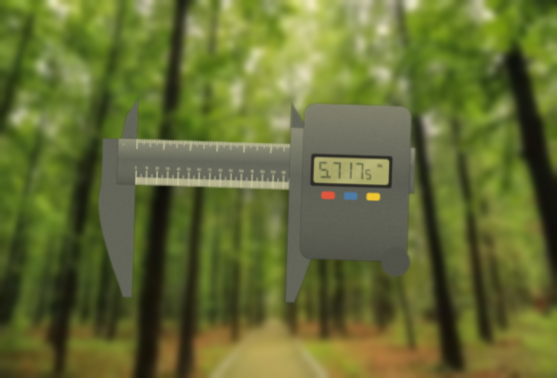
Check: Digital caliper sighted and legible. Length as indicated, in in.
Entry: 5.7175 in
